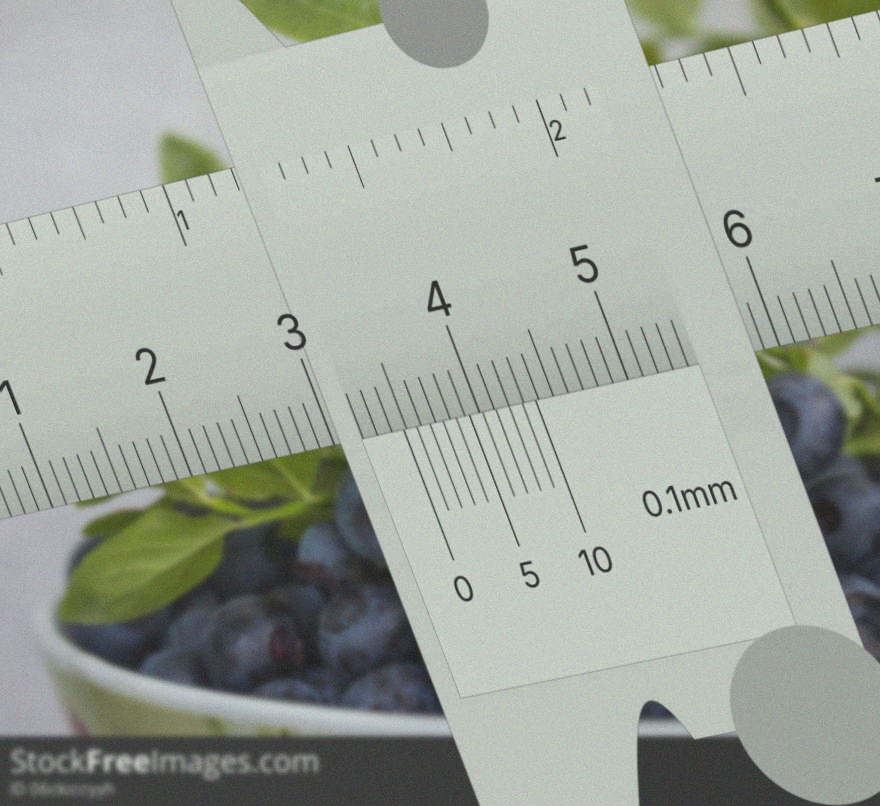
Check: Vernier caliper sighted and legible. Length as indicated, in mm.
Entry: 34.8 mm
